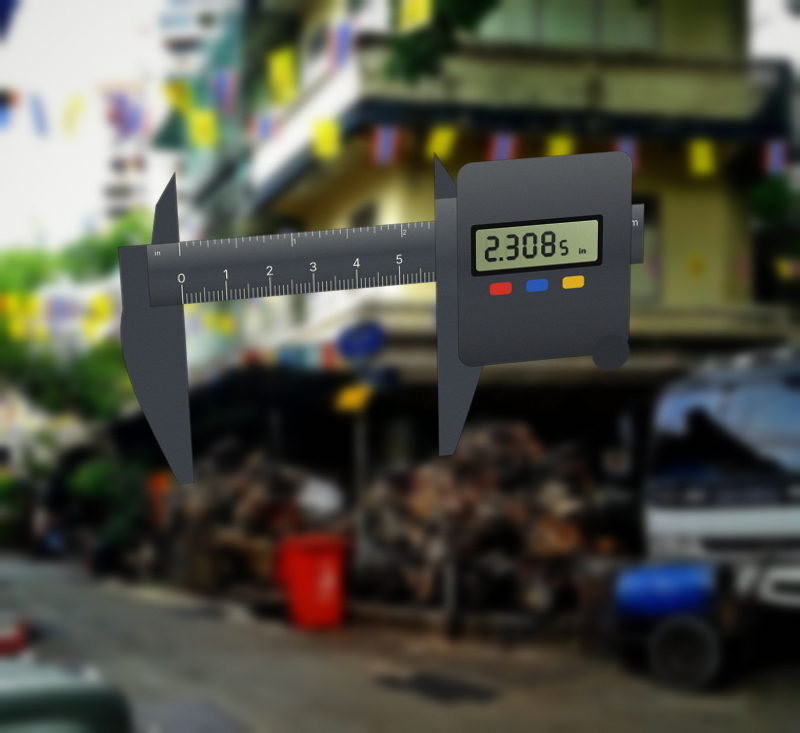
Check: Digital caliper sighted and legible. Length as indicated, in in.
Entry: 2.3085 in
